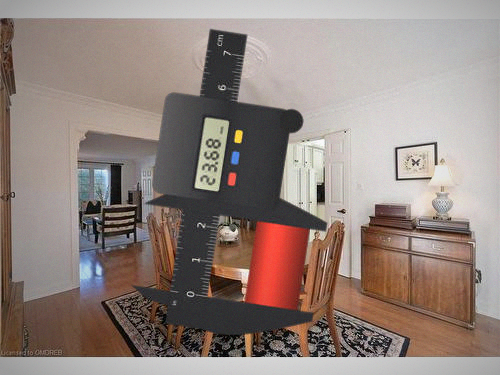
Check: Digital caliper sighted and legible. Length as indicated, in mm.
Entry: 23.68 mm
